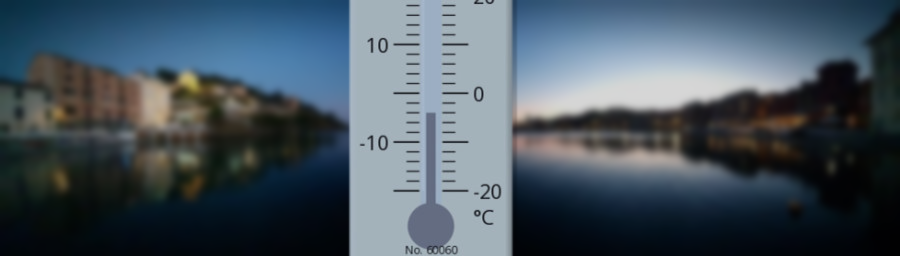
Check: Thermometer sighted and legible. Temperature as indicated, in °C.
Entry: -4 °C
